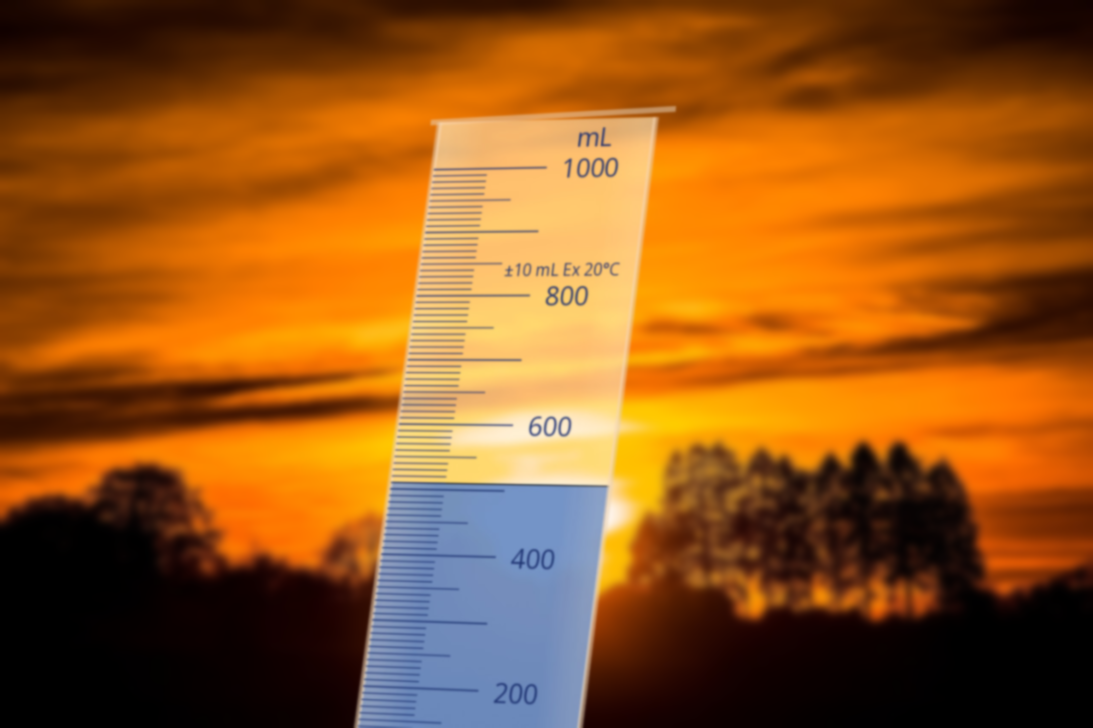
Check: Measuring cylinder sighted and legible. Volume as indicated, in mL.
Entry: 510 mL
